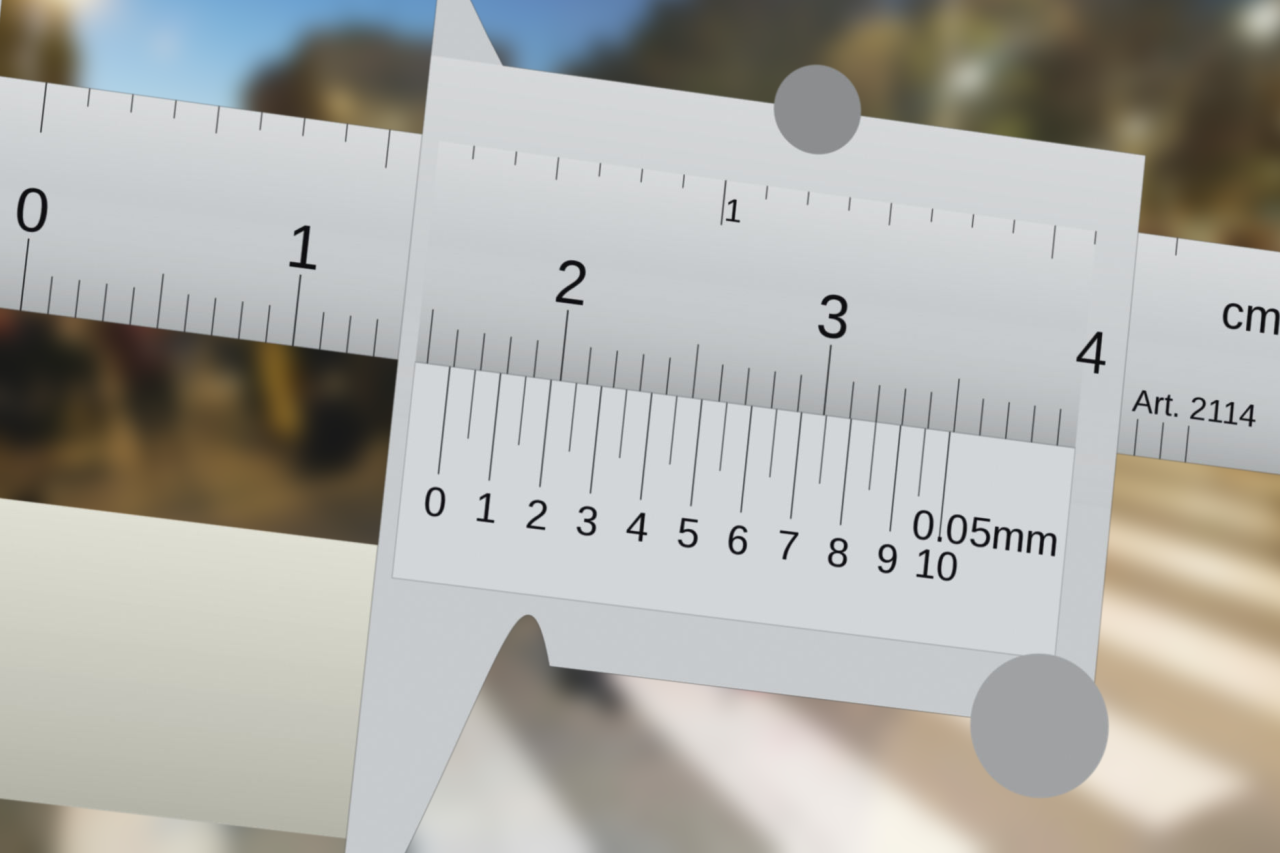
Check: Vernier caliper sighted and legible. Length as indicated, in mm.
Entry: 15.85 mm
